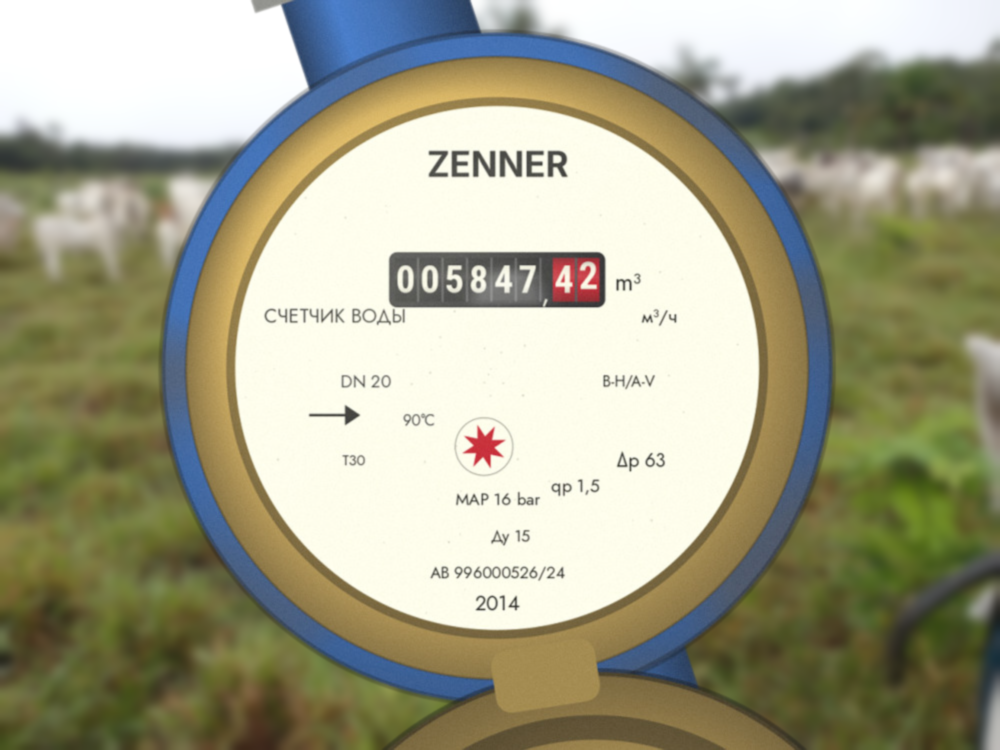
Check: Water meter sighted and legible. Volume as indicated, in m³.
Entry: 5847.42 m³
